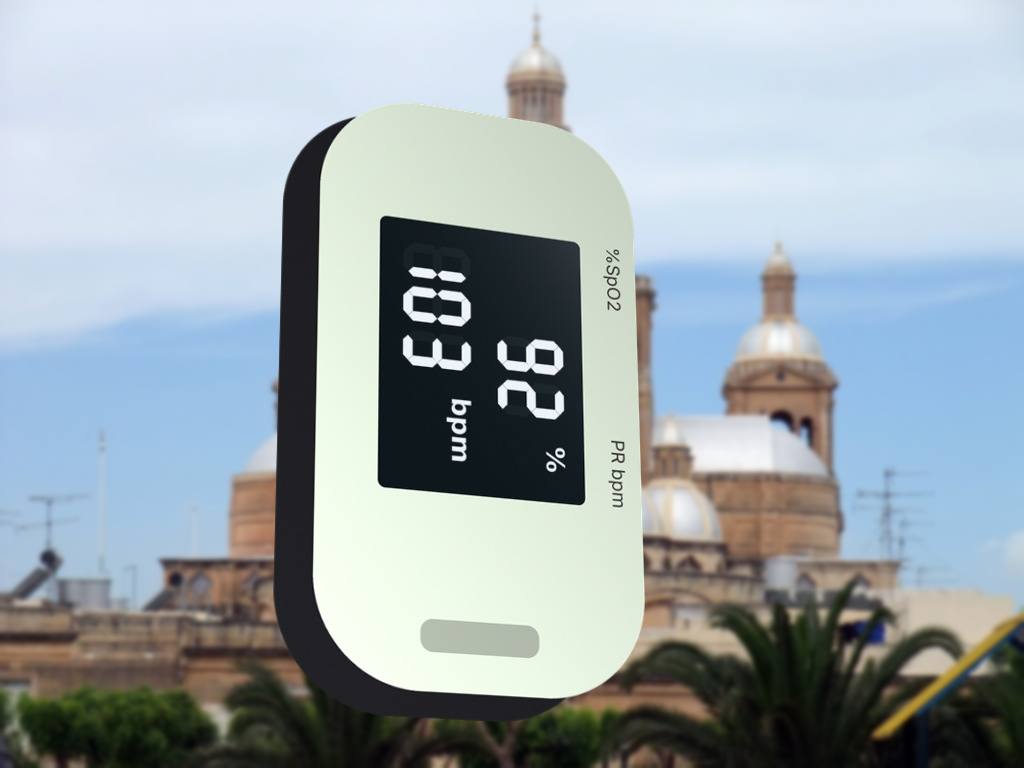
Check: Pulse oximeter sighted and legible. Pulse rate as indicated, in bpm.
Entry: 103 bpm
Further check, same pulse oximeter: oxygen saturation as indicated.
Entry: 92 %
